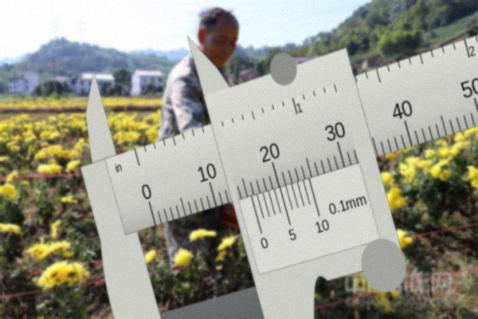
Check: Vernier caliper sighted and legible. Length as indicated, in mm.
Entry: 15.6 mm
